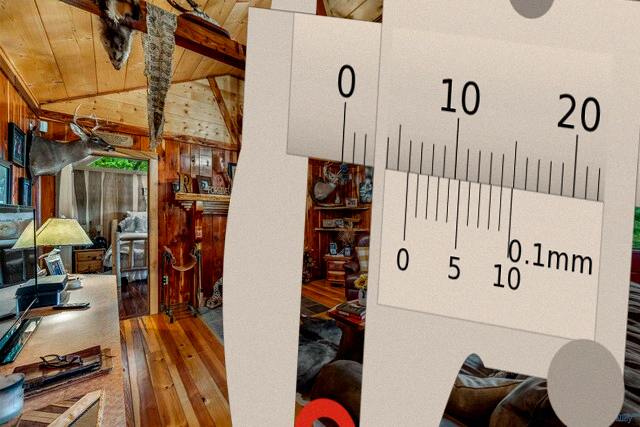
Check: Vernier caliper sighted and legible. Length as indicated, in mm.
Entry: 5.9 mm
